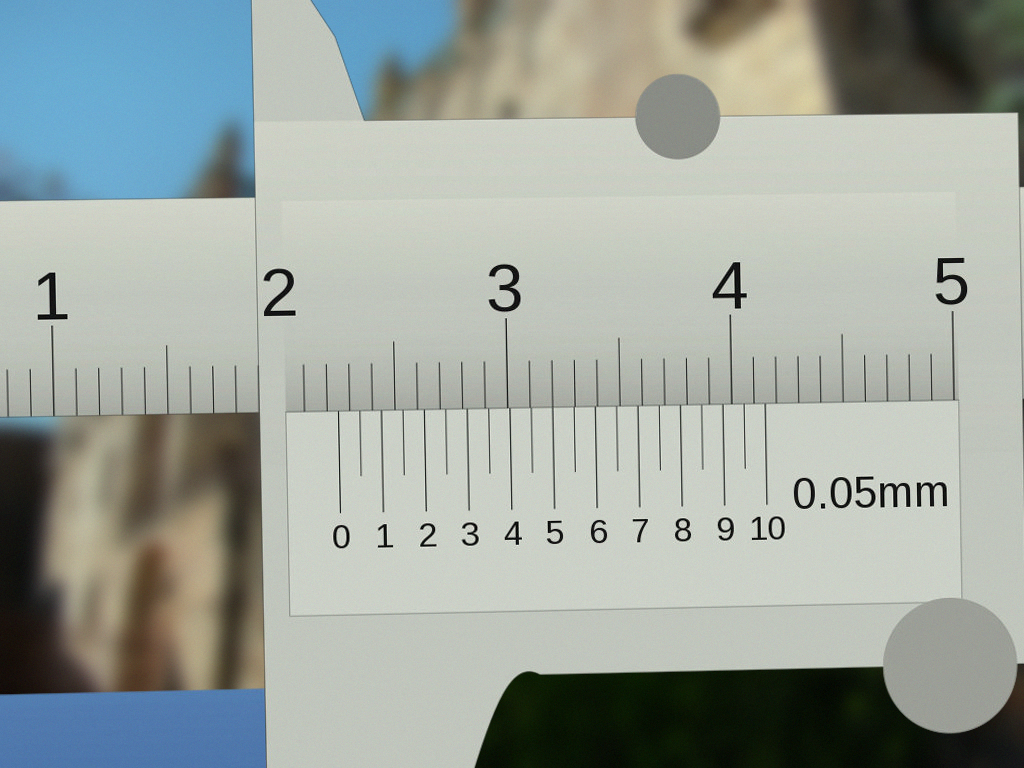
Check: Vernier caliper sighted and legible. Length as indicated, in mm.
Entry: 22.5 mm
